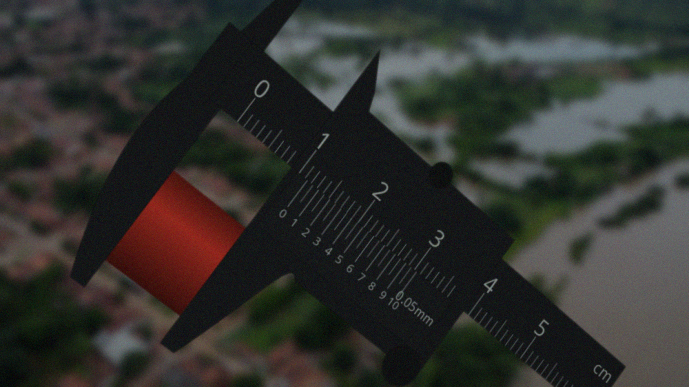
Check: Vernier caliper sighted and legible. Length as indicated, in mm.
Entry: 11.4 mm
